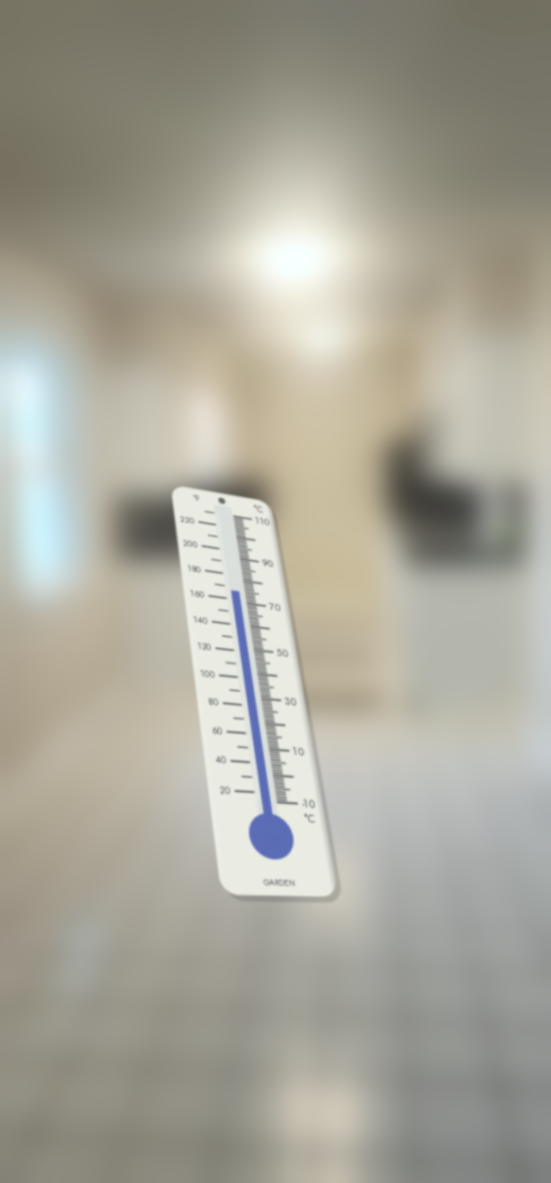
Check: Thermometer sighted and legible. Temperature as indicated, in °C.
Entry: 75 °C
